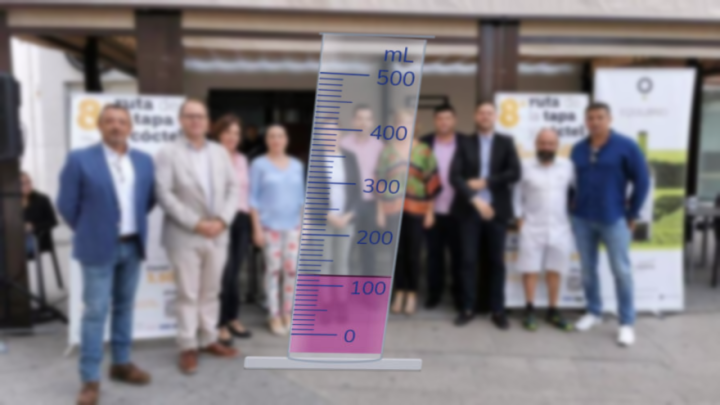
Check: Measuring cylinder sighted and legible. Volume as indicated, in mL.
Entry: 120 mL
